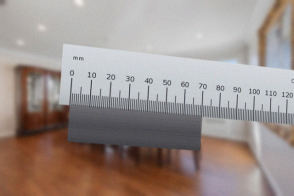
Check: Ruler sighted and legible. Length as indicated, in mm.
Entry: 70 mm
